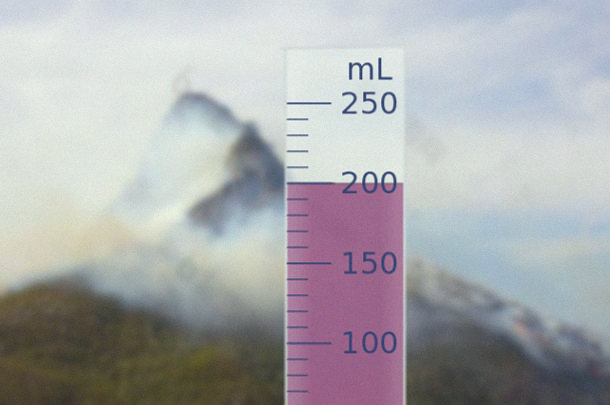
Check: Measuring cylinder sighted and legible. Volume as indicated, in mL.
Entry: 200 mL
